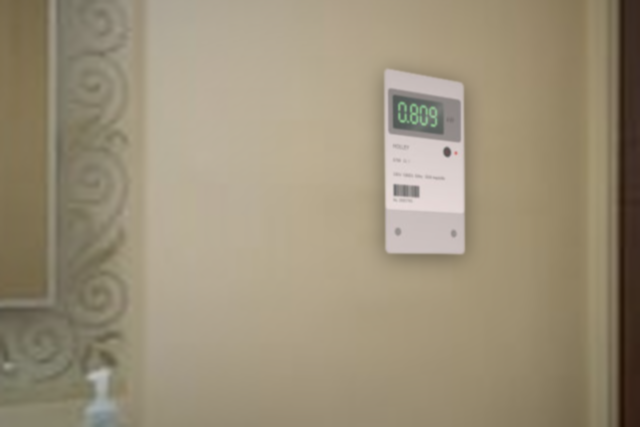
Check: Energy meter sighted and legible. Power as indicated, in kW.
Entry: 0.809 kW
